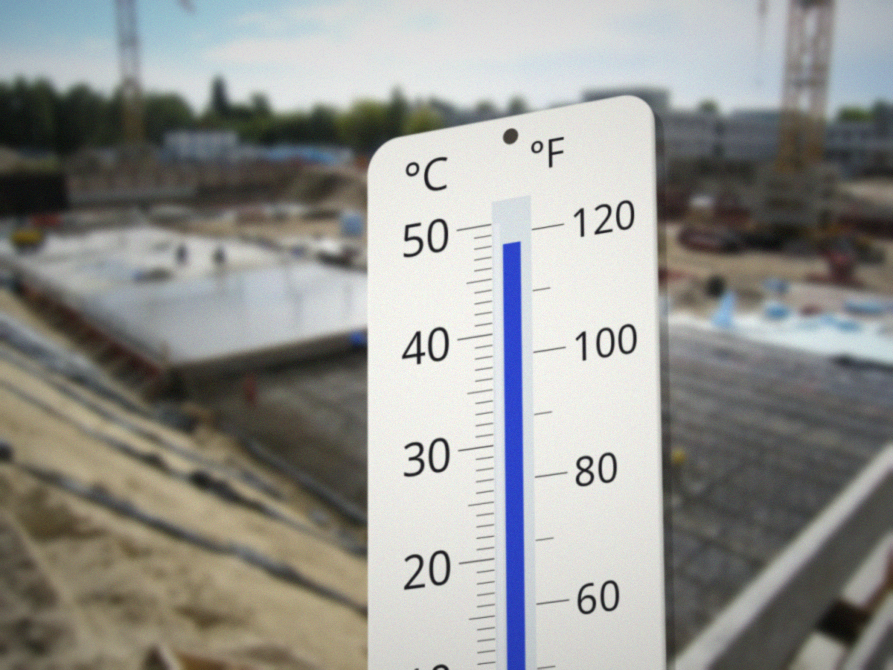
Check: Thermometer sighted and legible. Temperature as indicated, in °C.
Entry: 48 °C
